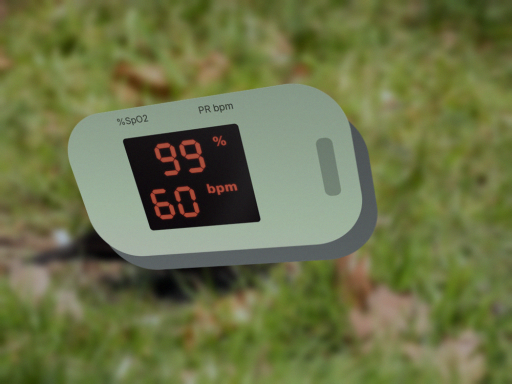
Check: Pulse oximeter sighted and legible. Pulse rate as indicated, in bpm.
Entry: 60 bpm
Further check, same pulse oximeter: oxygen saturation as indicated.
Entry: 99 %
